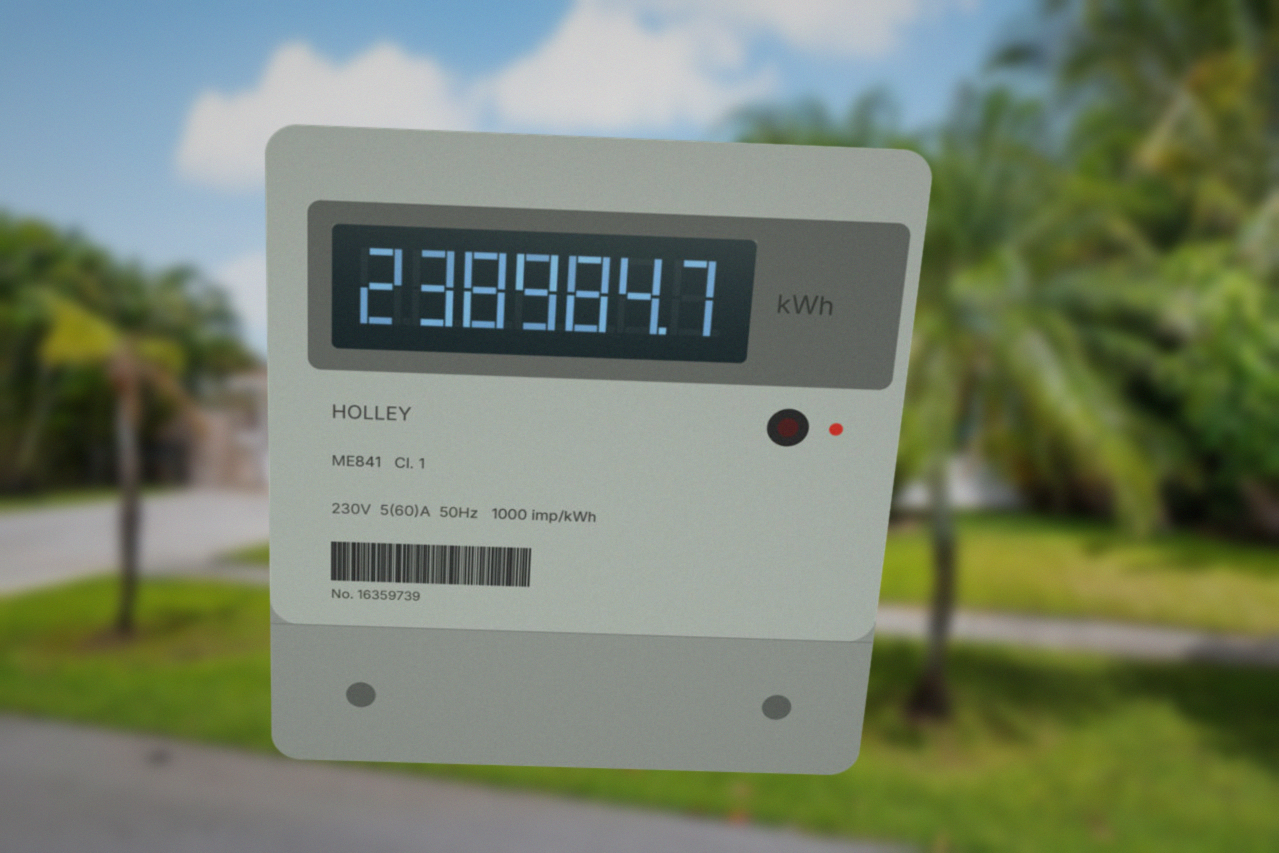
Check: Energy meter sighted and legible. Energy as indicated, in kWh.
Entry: 238984.7 kWh
